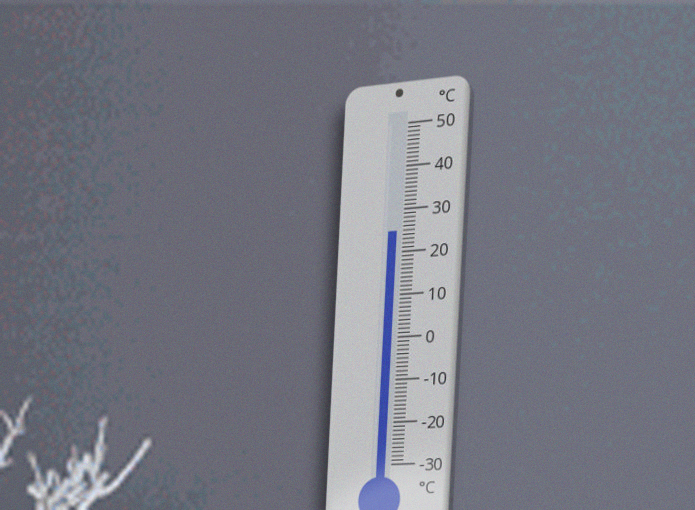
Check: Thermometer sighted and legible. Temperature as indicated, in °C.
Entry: 25 °C
